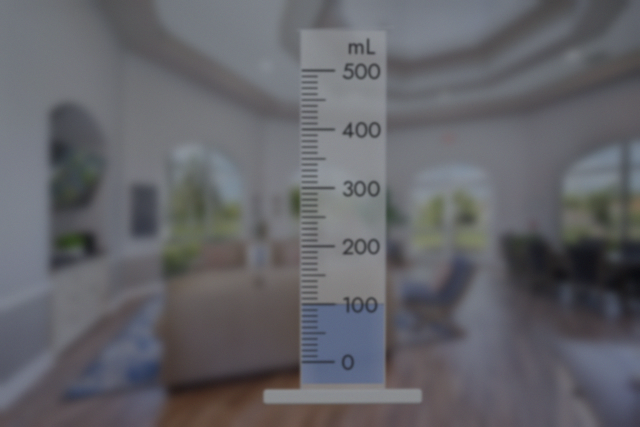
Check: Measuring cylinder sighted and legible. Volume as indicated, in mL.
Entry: 100 mL
